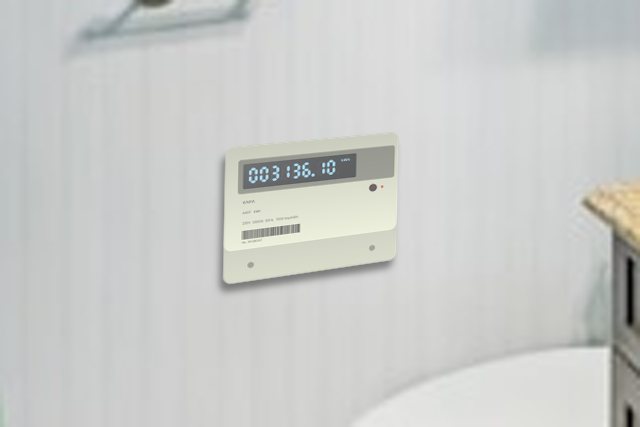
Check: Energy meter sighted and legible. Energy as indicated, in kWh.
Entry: 3136.10 kWh
